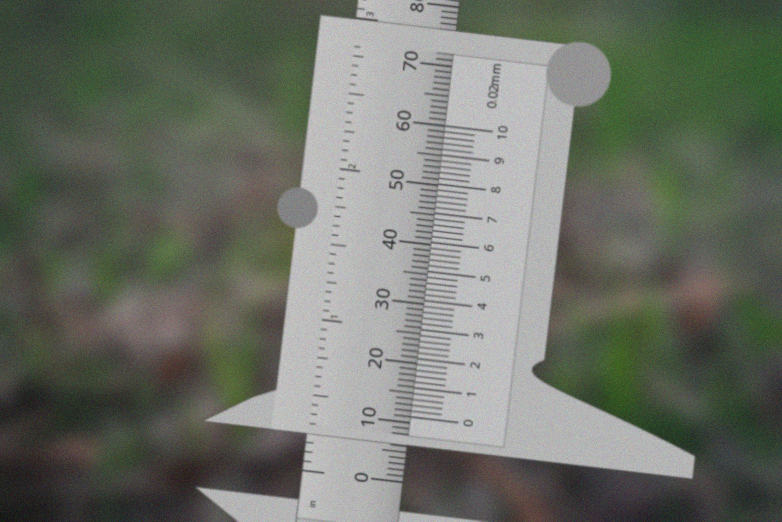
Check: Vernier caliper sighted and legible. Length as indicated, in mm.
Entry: 11.0 mm
